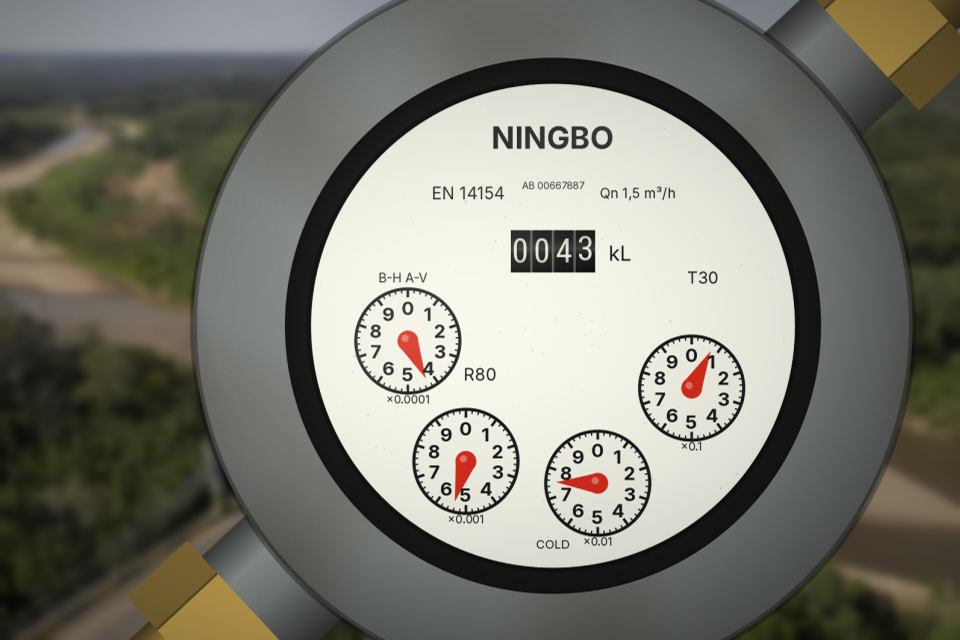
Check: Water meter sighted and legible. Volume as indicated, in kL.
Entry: 43.0754 kL
